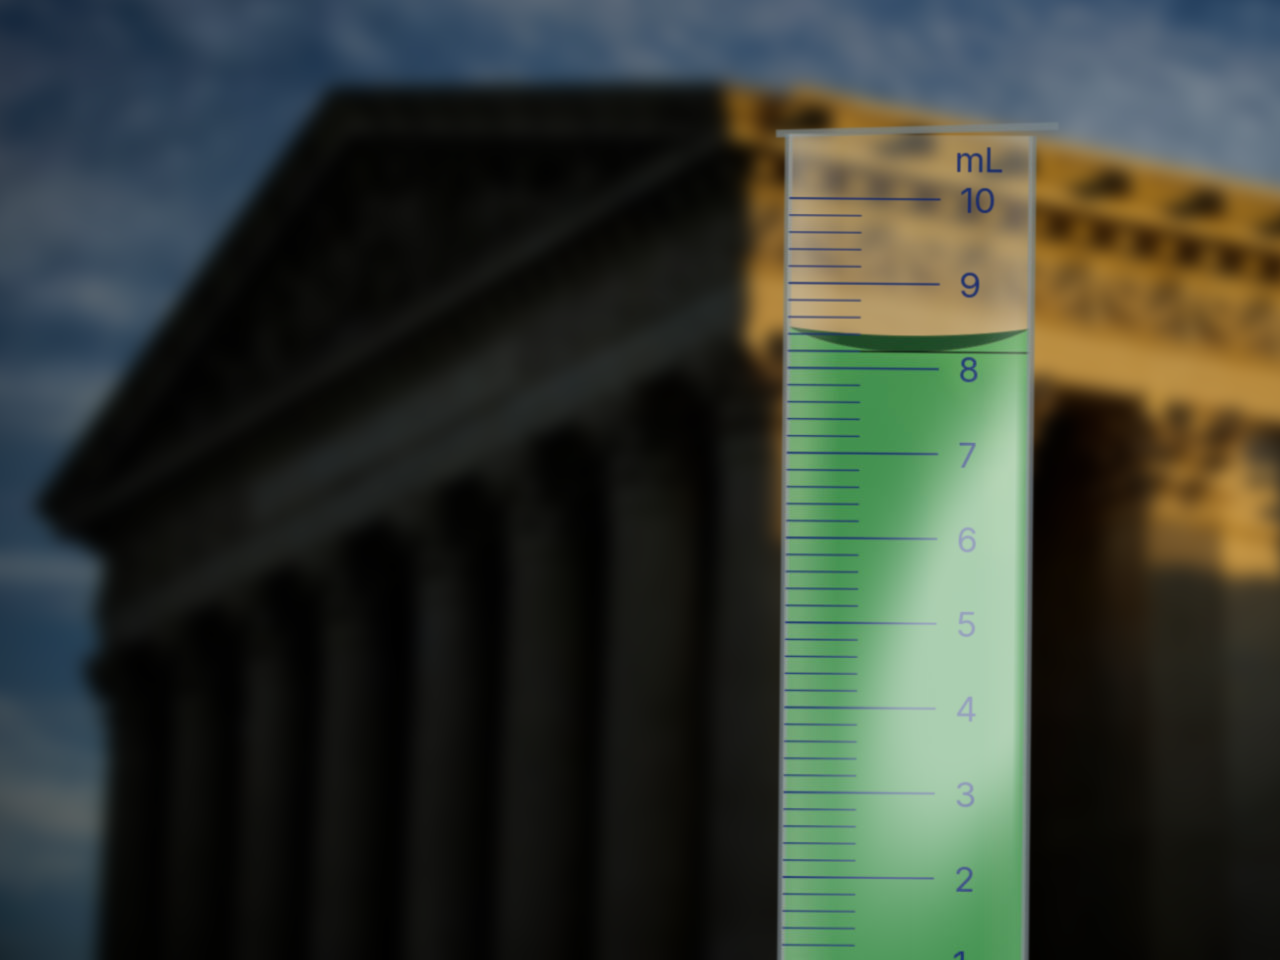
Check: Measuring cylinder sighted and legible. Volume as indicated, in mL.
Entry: 8.2 mL
